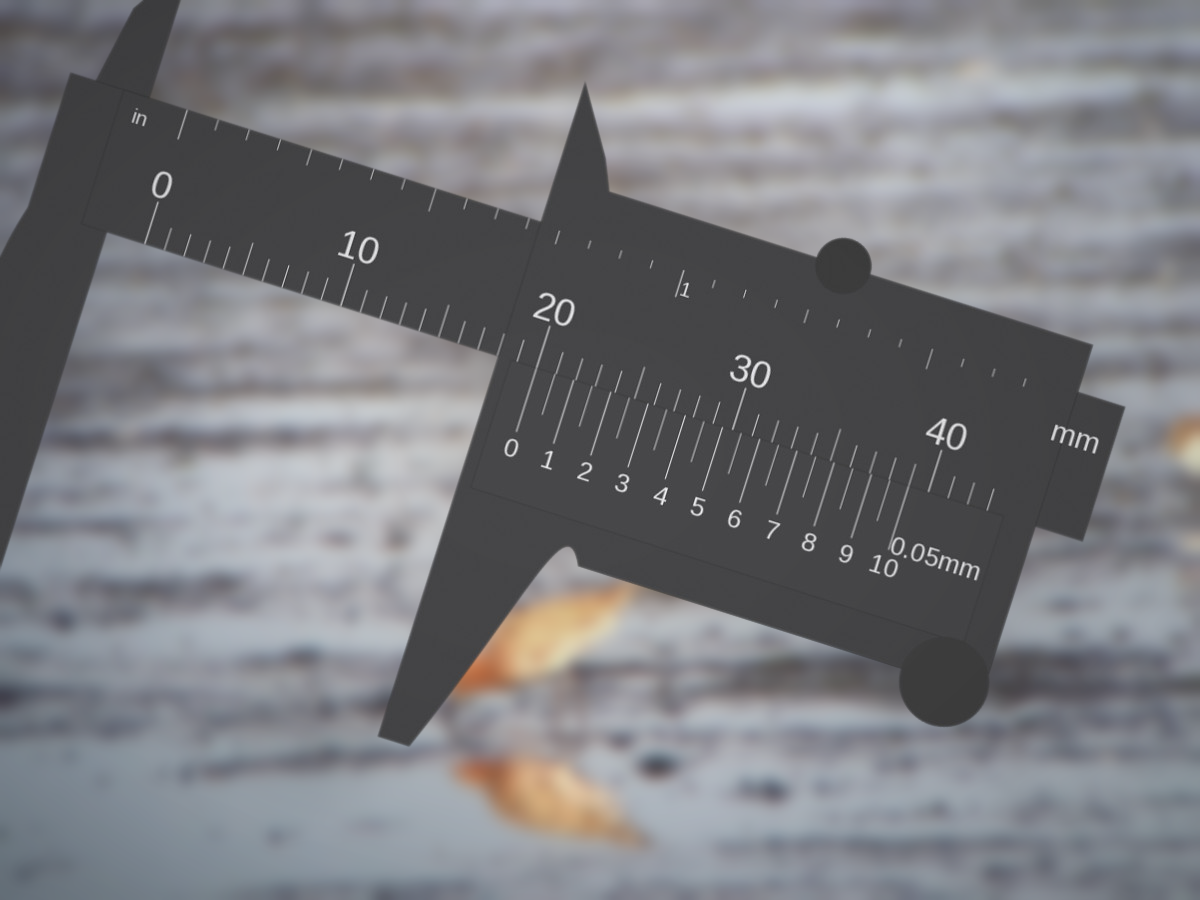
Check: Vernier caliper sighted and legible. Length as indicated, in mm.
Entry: 20.0 mm
